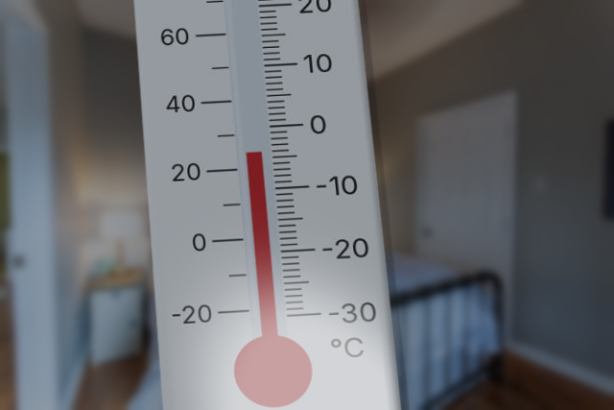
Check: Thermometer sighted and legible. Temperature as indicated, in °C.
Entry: -4 °C
